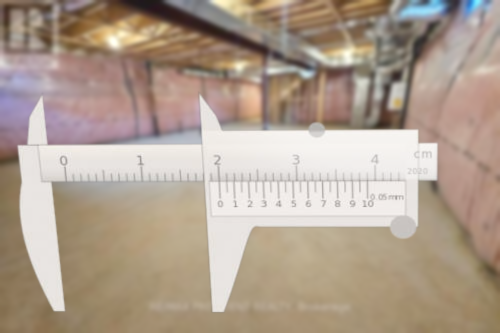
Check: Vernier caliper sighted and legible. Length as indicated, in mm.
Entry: 20.0 mm
